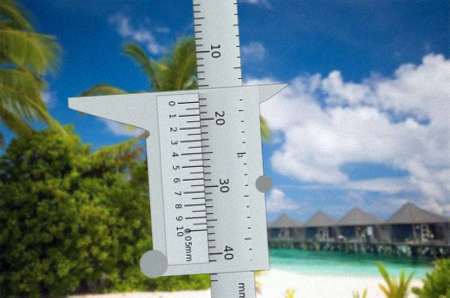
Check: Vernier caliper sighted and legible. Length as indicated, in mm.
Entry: 17.4 mm
